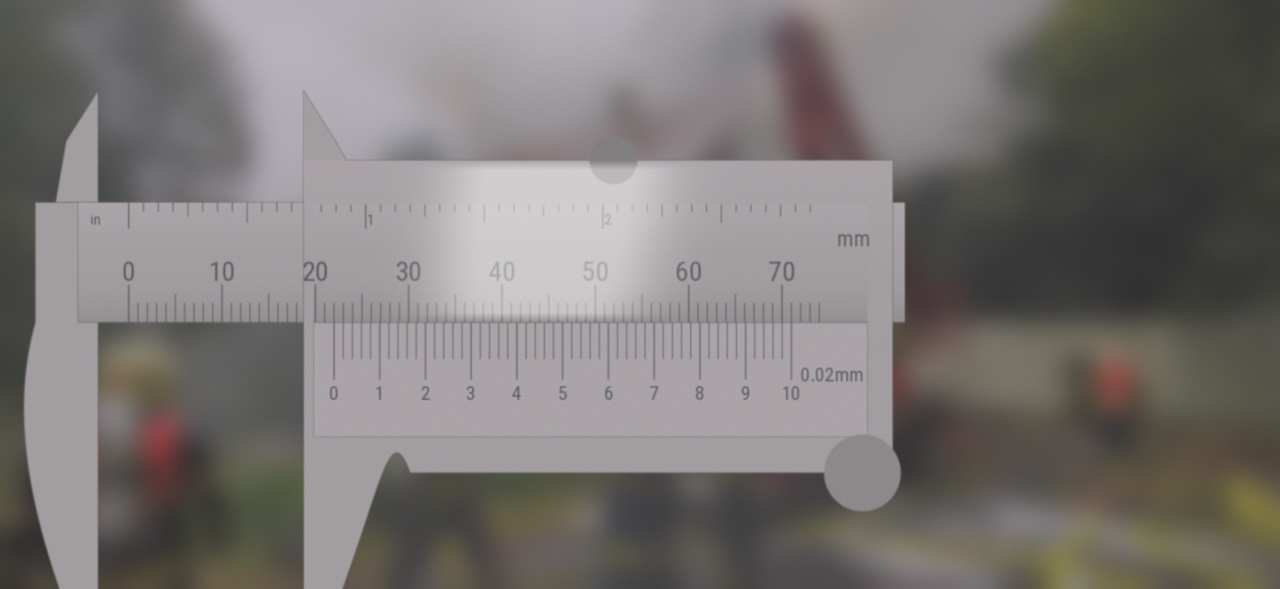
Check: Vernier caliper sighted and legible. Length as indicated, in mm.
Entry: 22.0 mm
